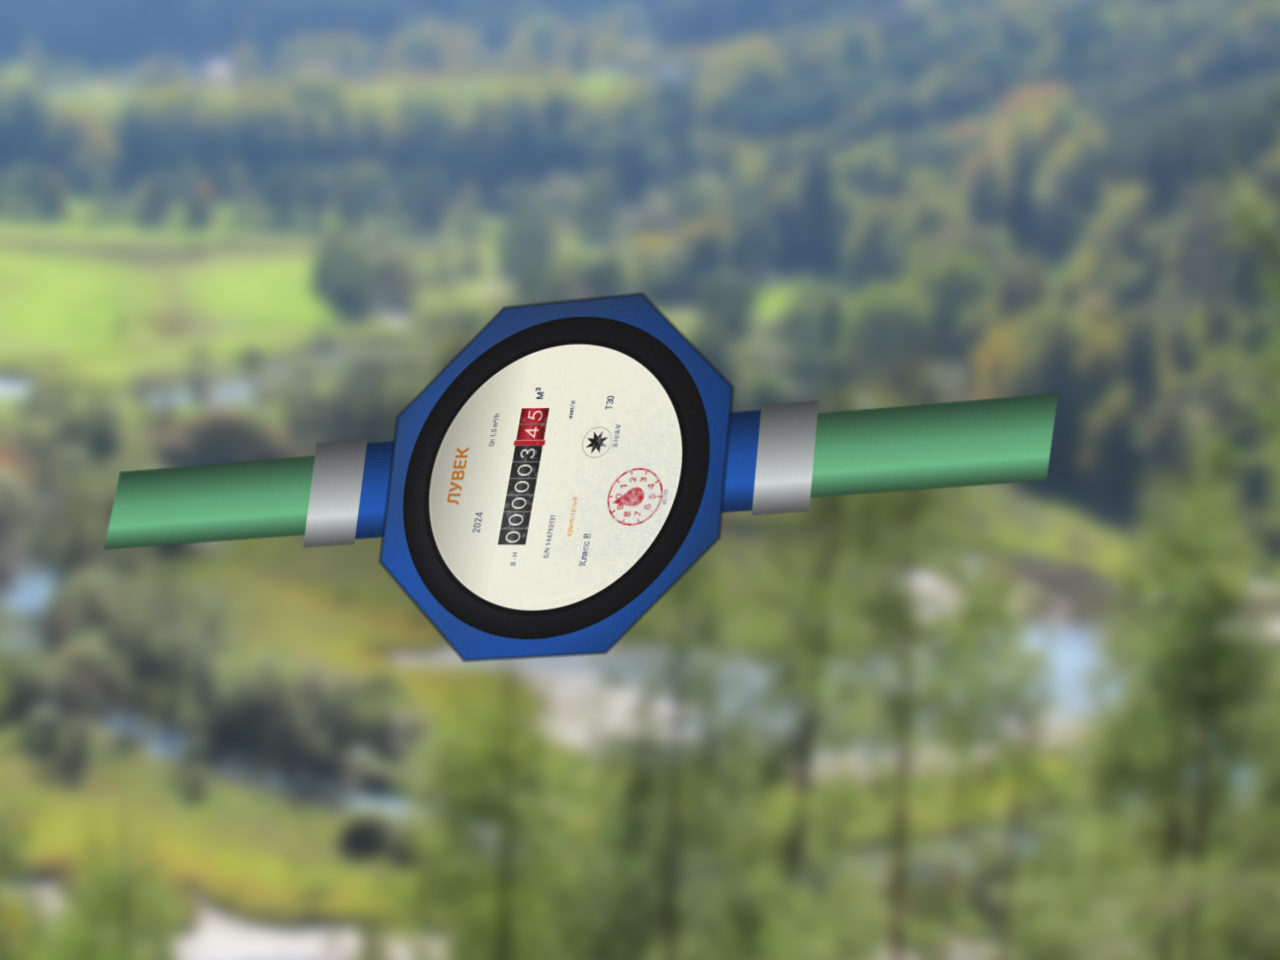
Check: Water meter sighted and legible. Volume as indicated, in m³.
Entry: 3.449 m³
